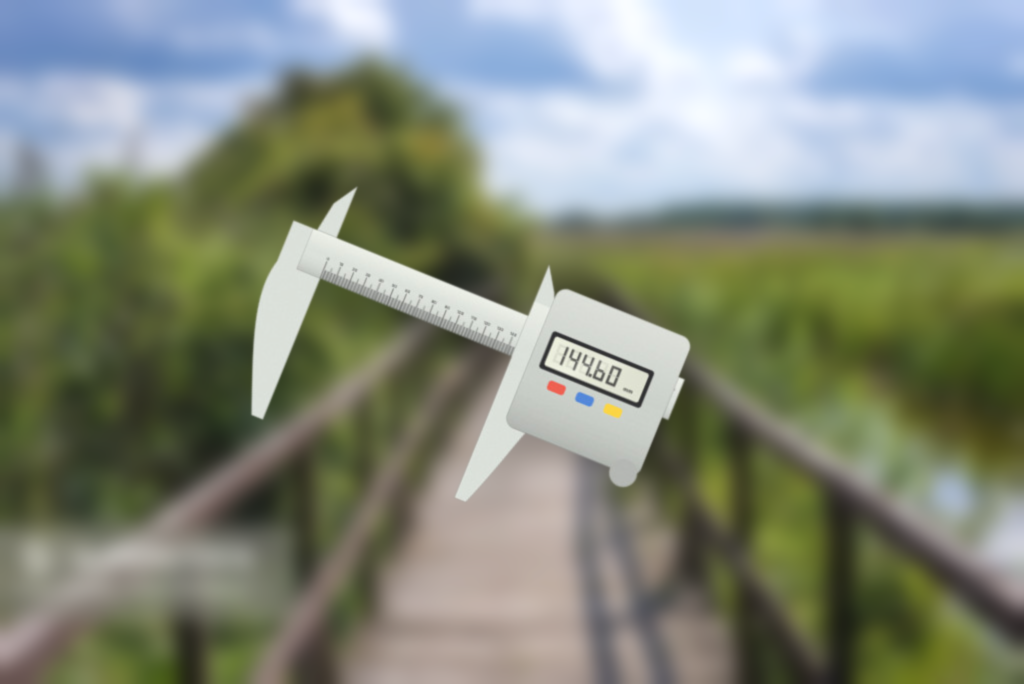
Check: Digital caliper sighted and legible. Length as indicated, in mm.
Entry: 144.60 mm
